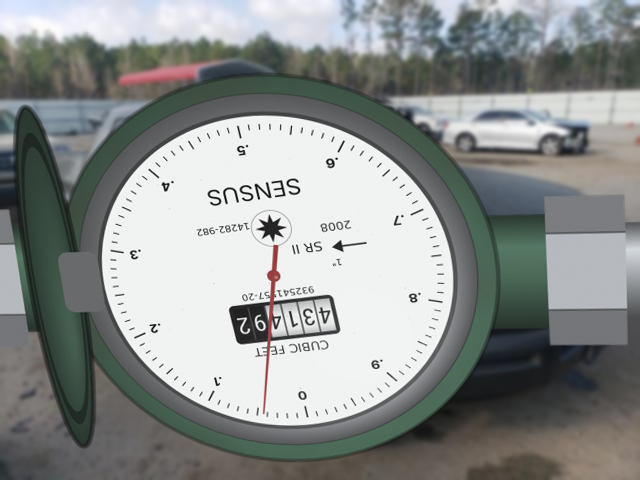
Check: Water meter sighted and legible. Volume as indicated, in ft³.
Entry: 431492.04 ft³
